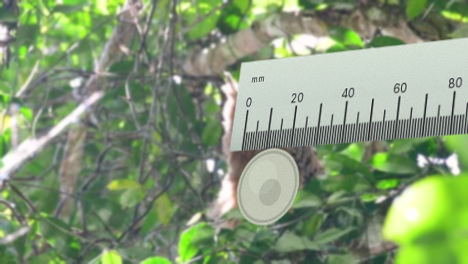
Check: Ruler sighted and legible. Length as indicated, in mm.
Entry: 25 mm
